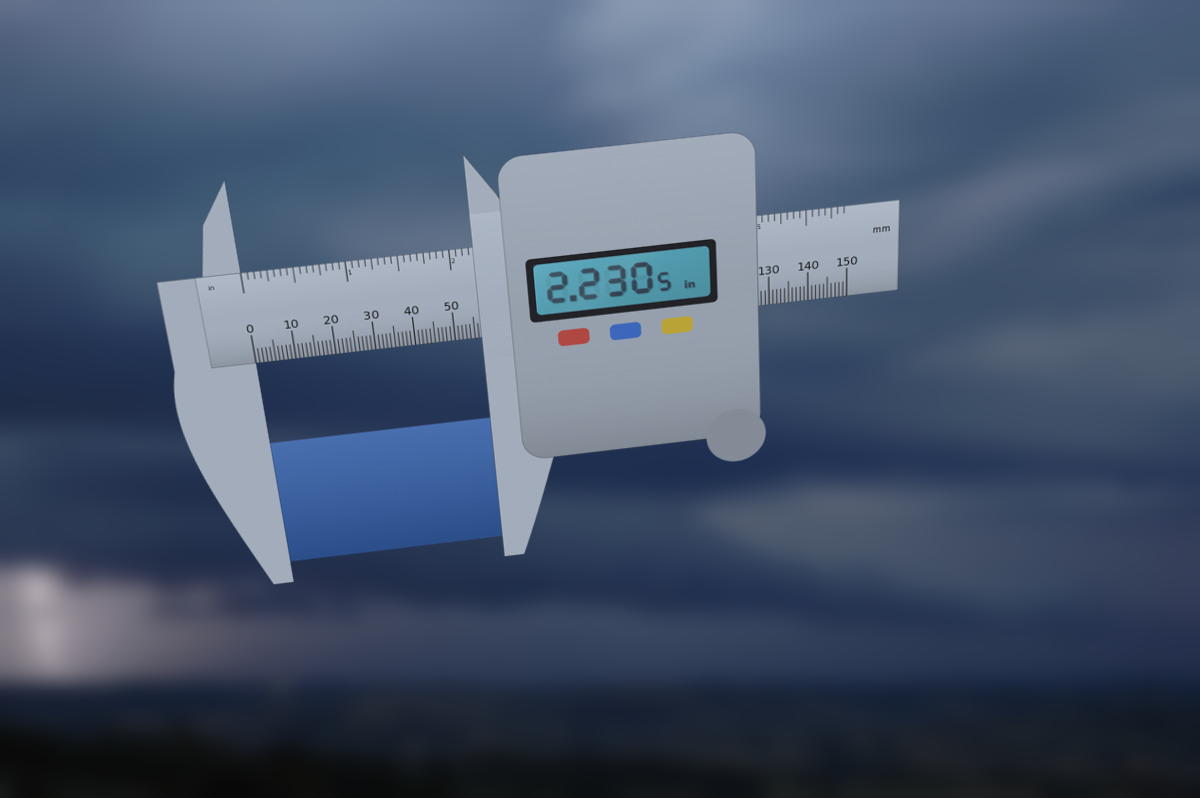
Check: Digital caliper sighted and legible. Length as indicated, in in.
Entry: 2.2305 in
